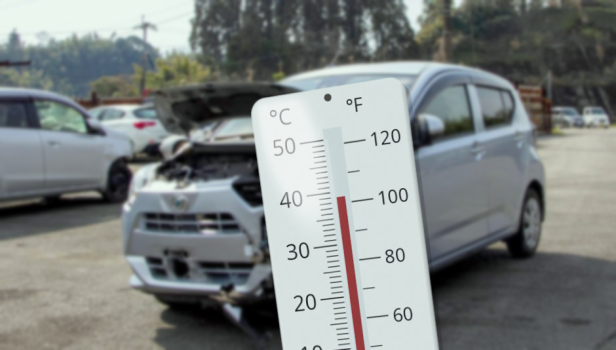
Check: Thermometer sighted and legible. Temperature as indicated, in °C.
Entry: 39 °C
